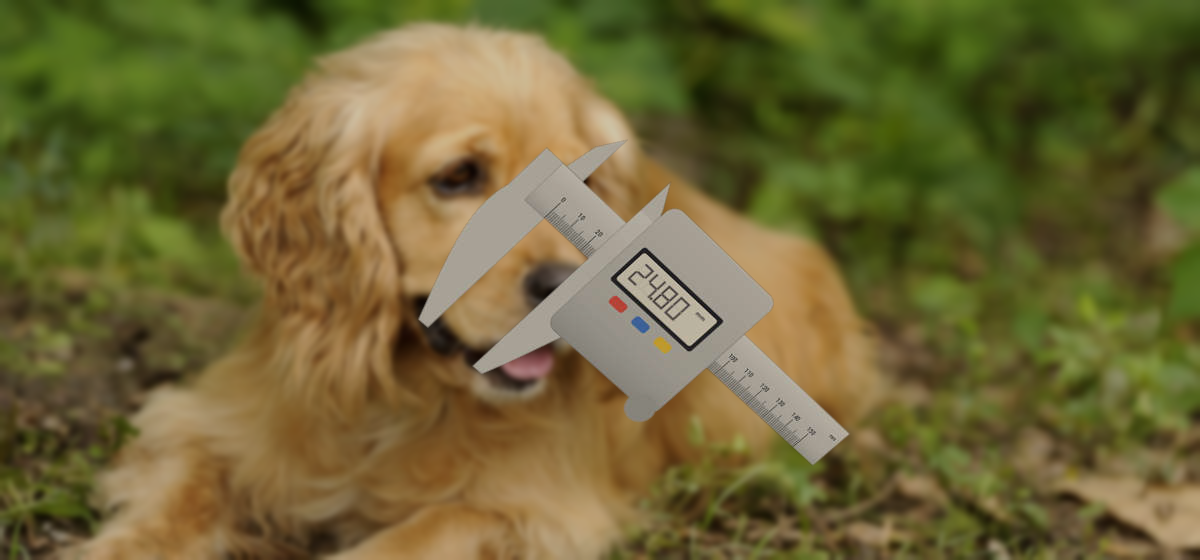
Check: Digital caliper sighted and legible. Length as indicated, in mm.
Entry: 24.80 mm
